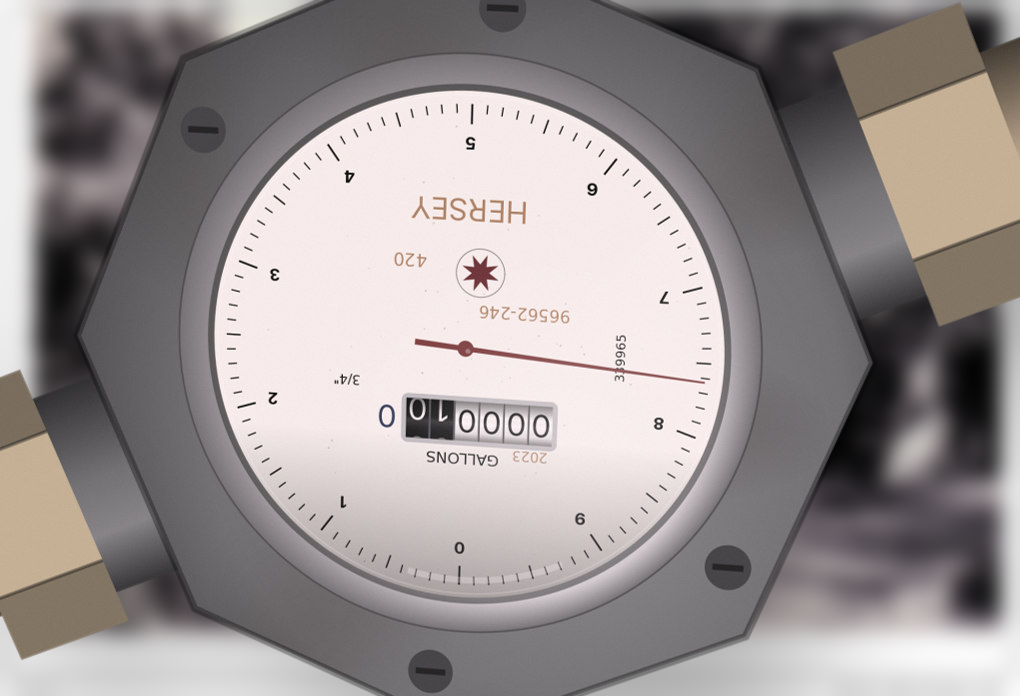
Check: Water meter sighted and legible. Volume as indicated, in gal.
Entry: 97.6 gal
